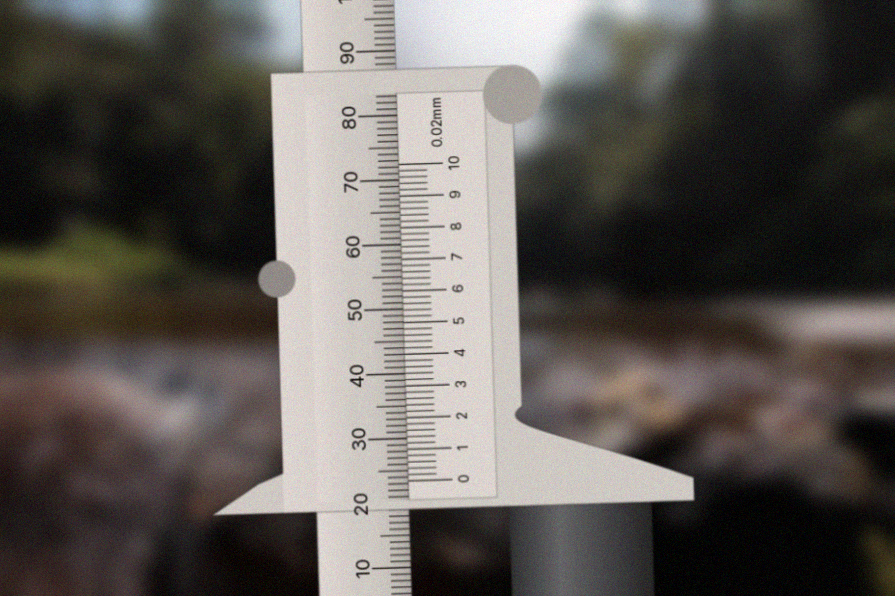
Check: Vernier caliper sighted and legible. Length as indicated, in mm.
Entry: 23.4 mm
